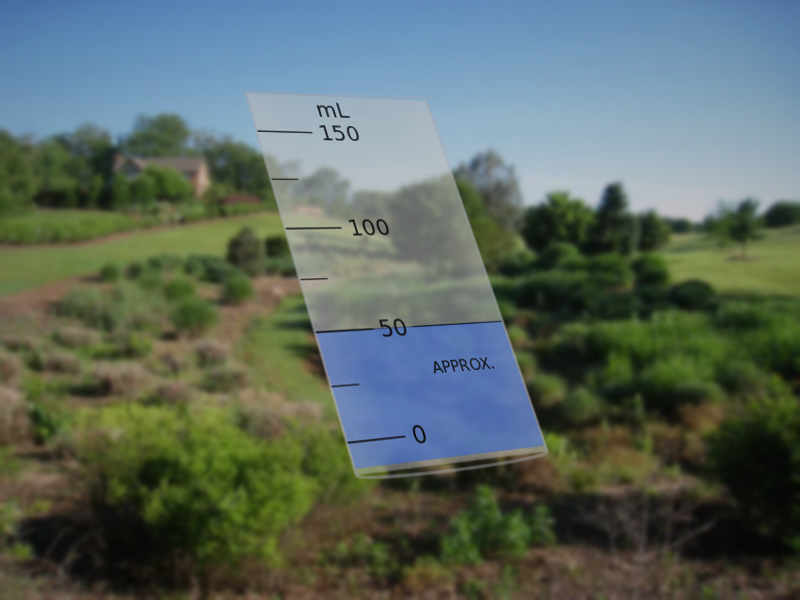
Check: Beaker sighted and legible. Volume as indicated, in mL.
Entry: 50 mL
